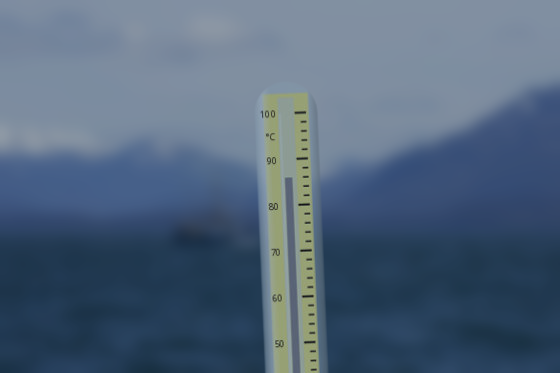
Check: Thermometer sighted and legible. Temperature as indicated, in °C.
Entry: 86 °C
